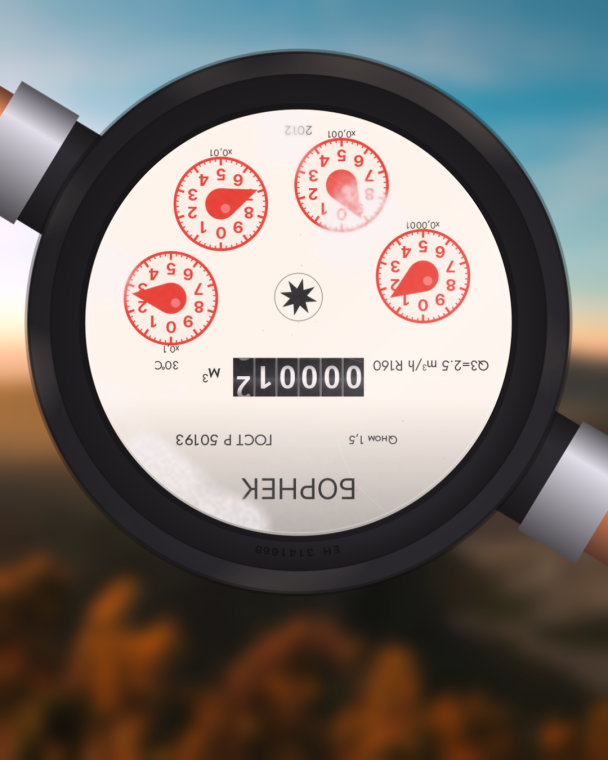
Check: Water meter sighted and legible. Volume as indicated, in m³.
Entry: 12.2691 m³
